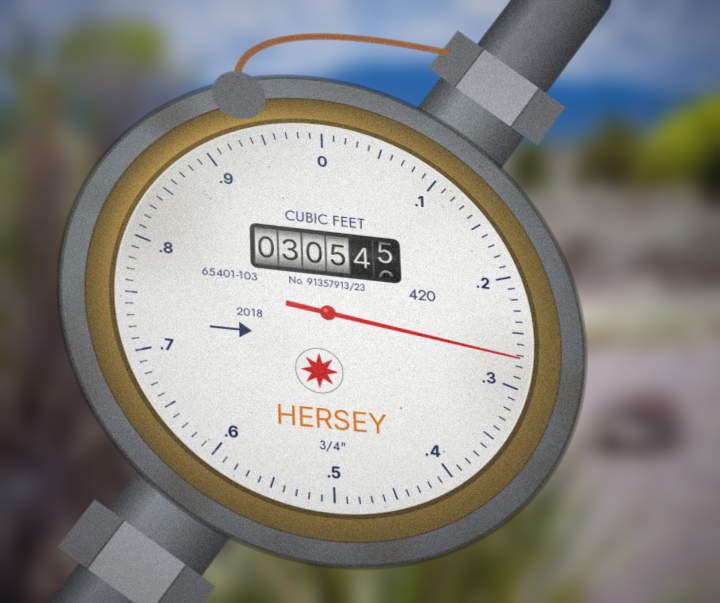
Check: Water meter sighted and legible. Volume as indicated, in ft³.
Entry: 30545.27 ft³
